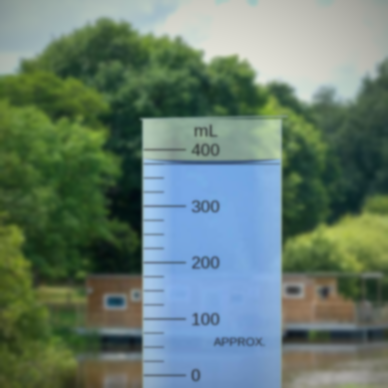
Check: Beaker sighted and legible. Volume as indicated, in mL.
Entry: 375 mL
